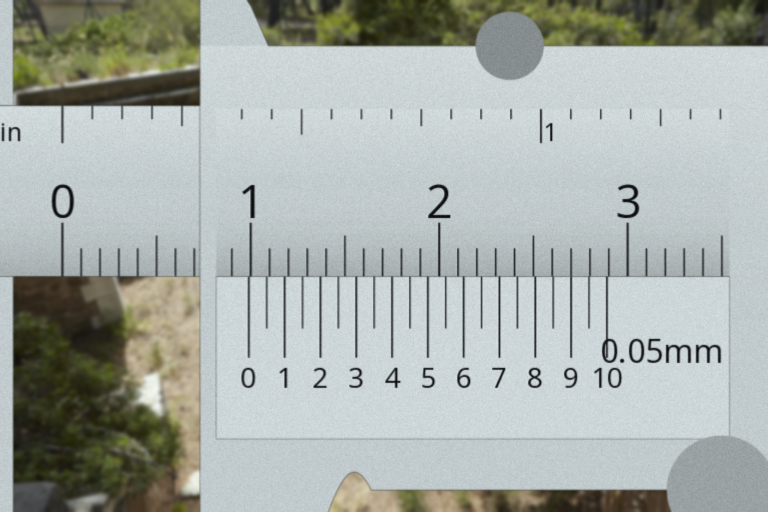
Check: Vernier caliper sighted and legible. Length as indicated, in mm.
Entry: 9.9 mm
